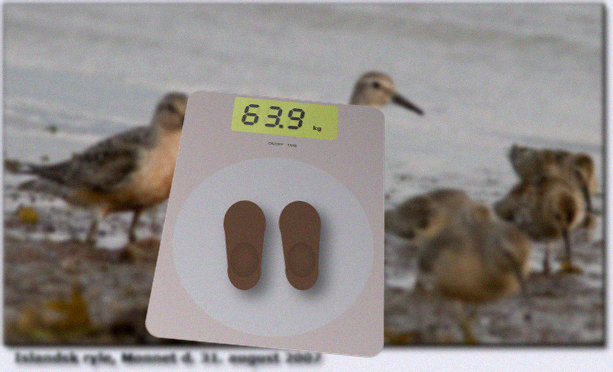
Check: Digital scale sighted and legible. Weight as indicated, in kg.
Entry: 63.9 kg
